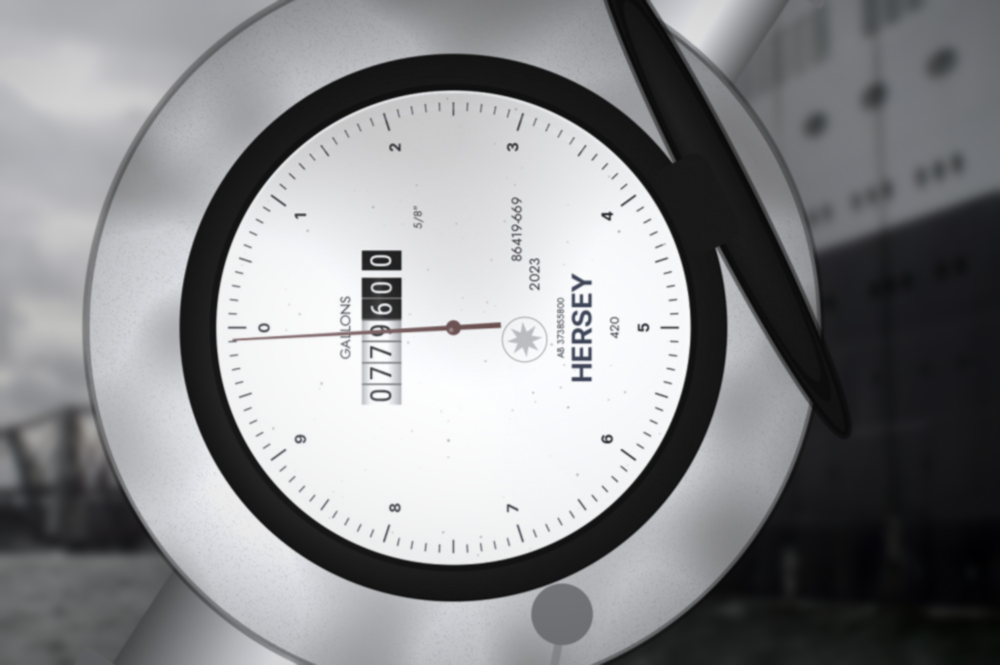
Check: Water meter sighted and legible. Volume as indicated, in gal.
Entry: 779599.9 gal
